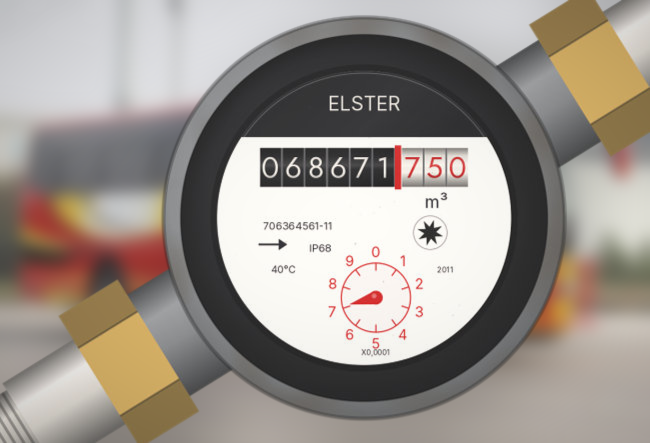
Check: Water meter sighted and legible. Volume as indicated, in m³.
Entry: 68671.7507 m³
